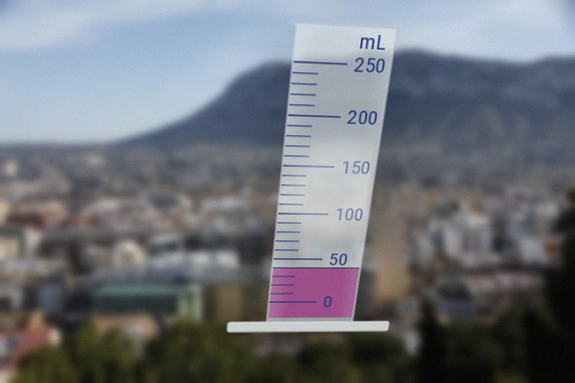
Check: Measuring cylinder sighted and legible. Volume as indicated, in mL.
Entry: 40 mL
